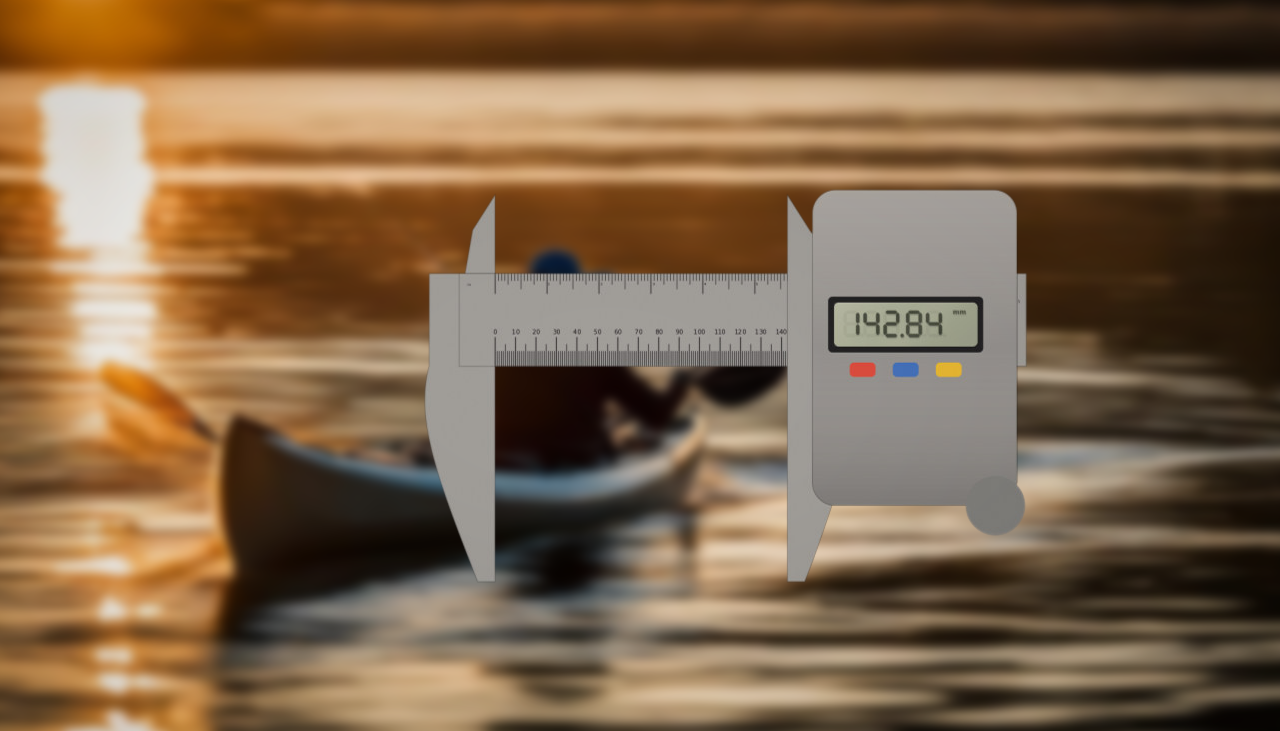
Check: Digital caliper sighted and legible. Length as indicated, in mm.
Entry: 142.84 mm
